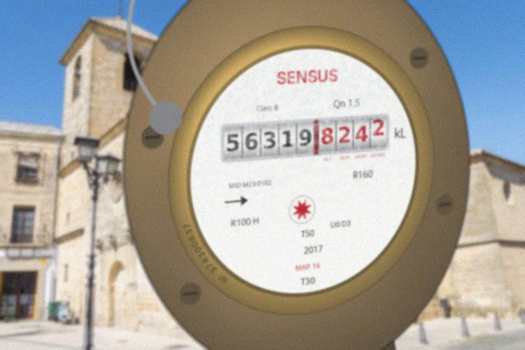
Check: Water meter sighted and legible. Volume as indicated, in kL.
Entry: 56319.8242 kL
